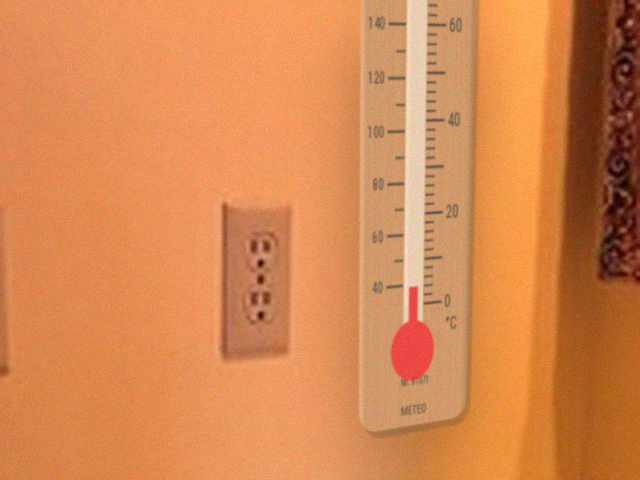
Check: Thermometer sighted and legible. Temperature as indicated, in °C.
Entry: 4 °C
